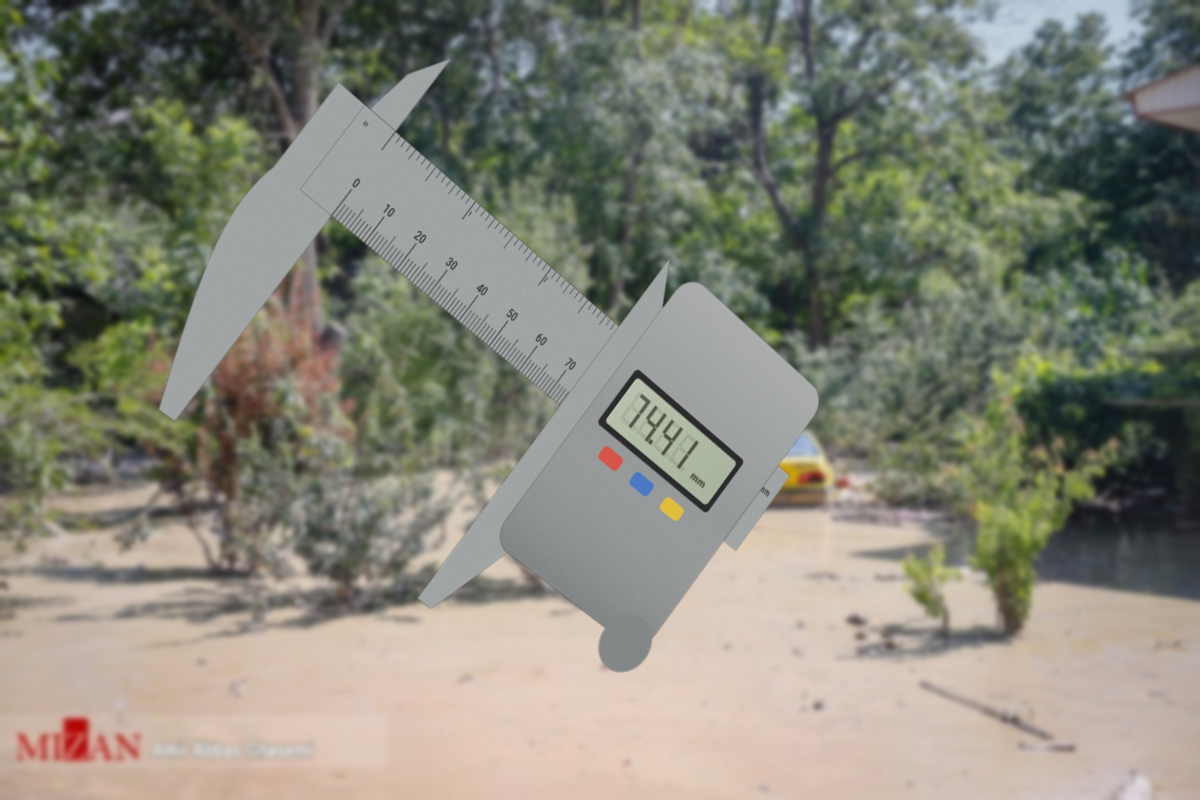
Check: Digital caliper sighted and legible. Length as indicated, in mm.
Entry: 74.41 mm
